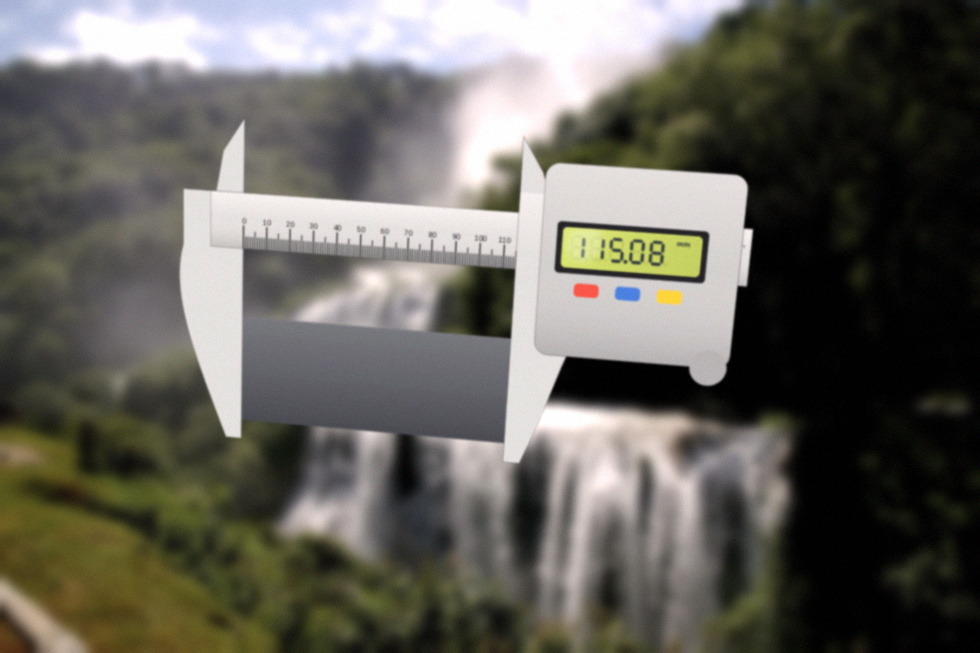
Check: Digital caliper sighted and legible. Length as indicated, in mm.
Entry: 115.08 mm
